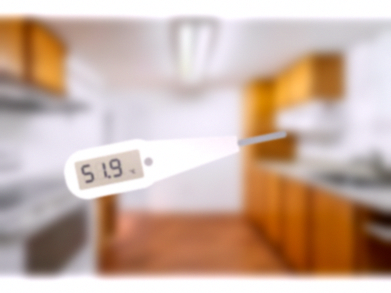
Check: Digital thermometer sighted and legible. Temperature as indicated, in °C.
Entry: 51.9 °C
